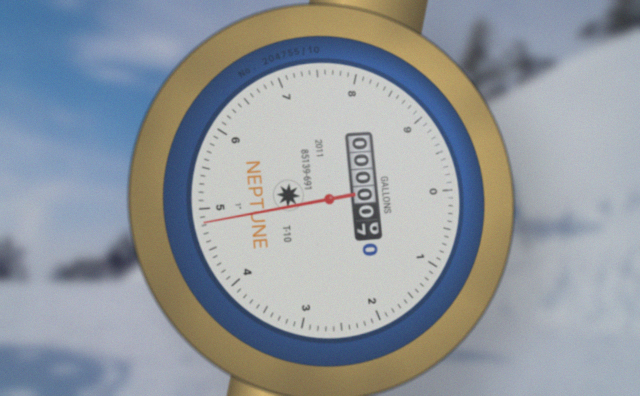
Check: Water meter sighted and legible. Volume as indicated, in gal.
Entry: 64.8 gal
